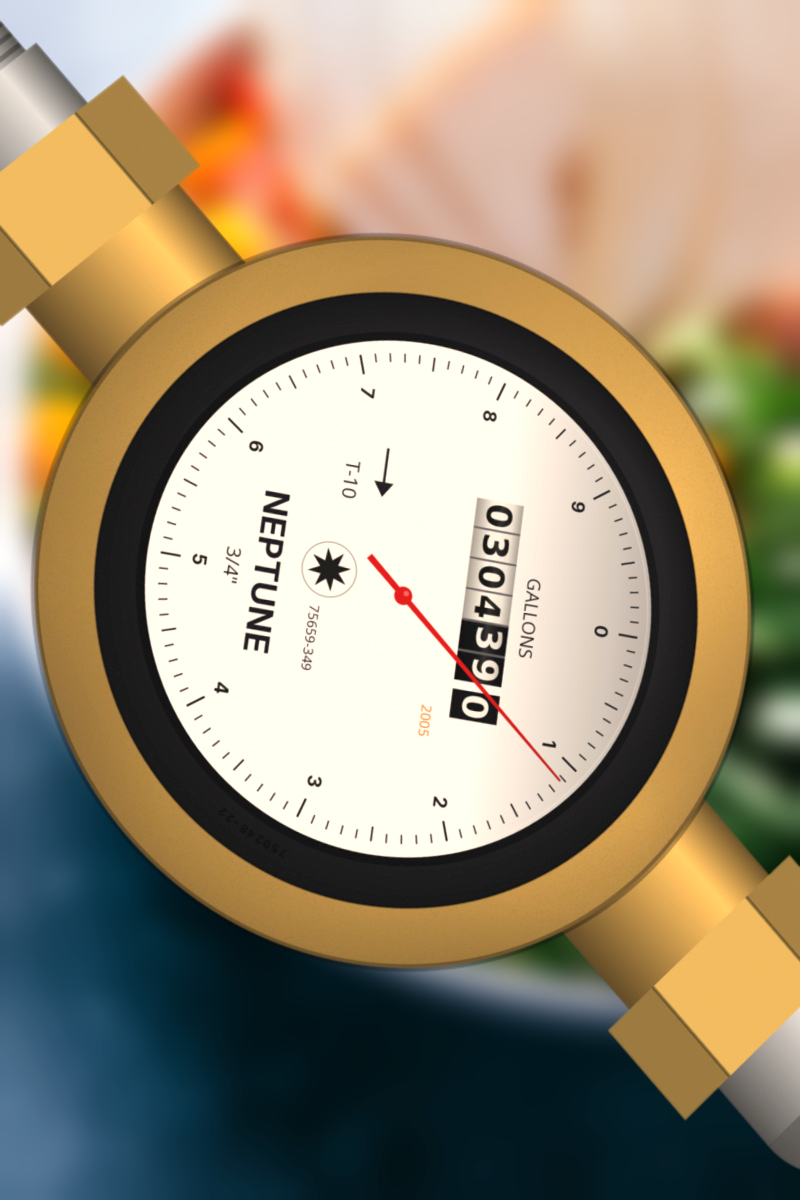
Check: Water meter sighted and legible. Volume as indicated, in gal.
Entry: 304391.1 gal
